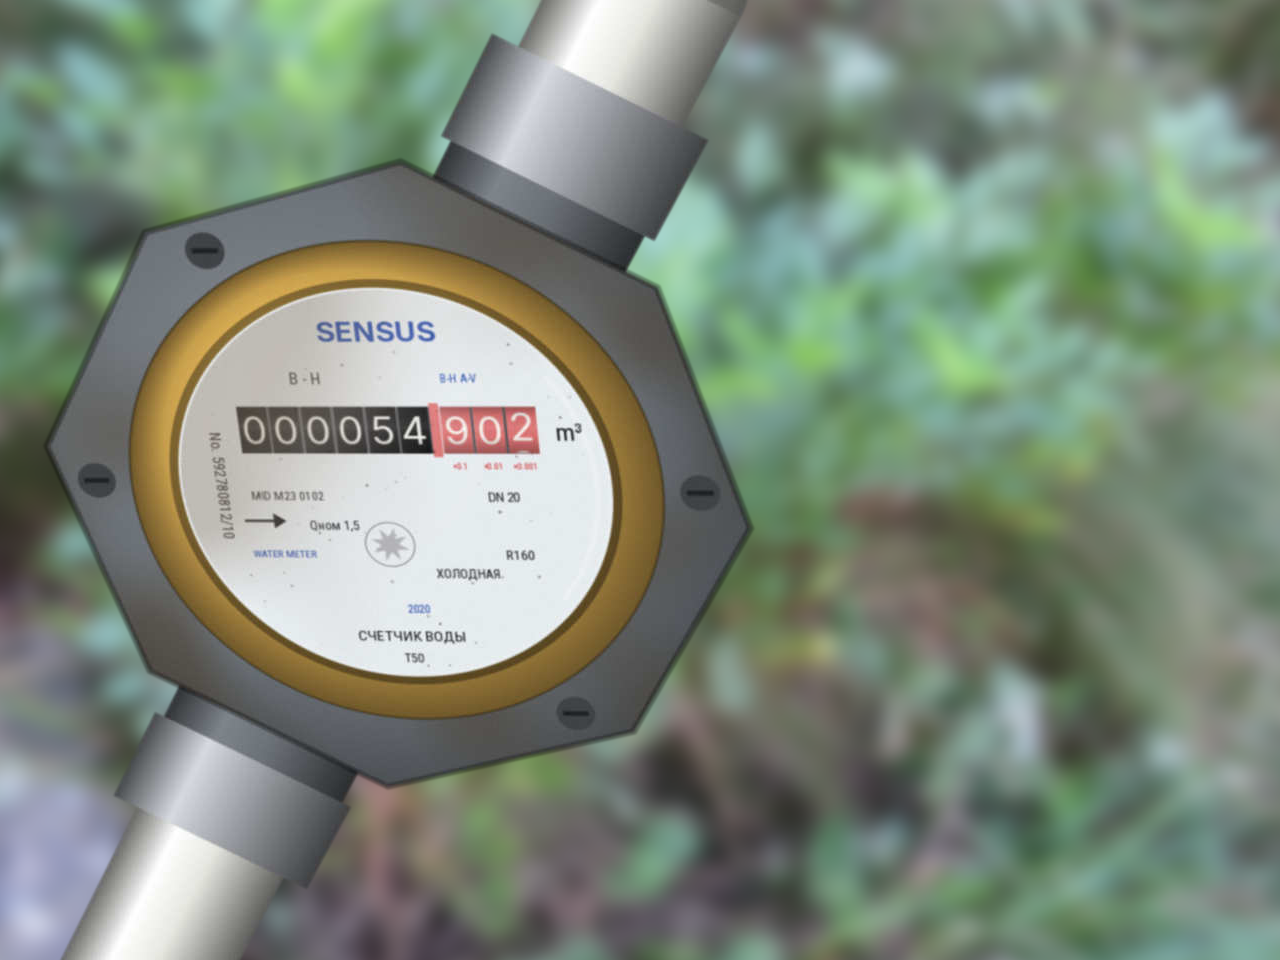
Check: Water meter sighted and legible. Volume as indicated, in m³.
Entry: 54.902 m³
